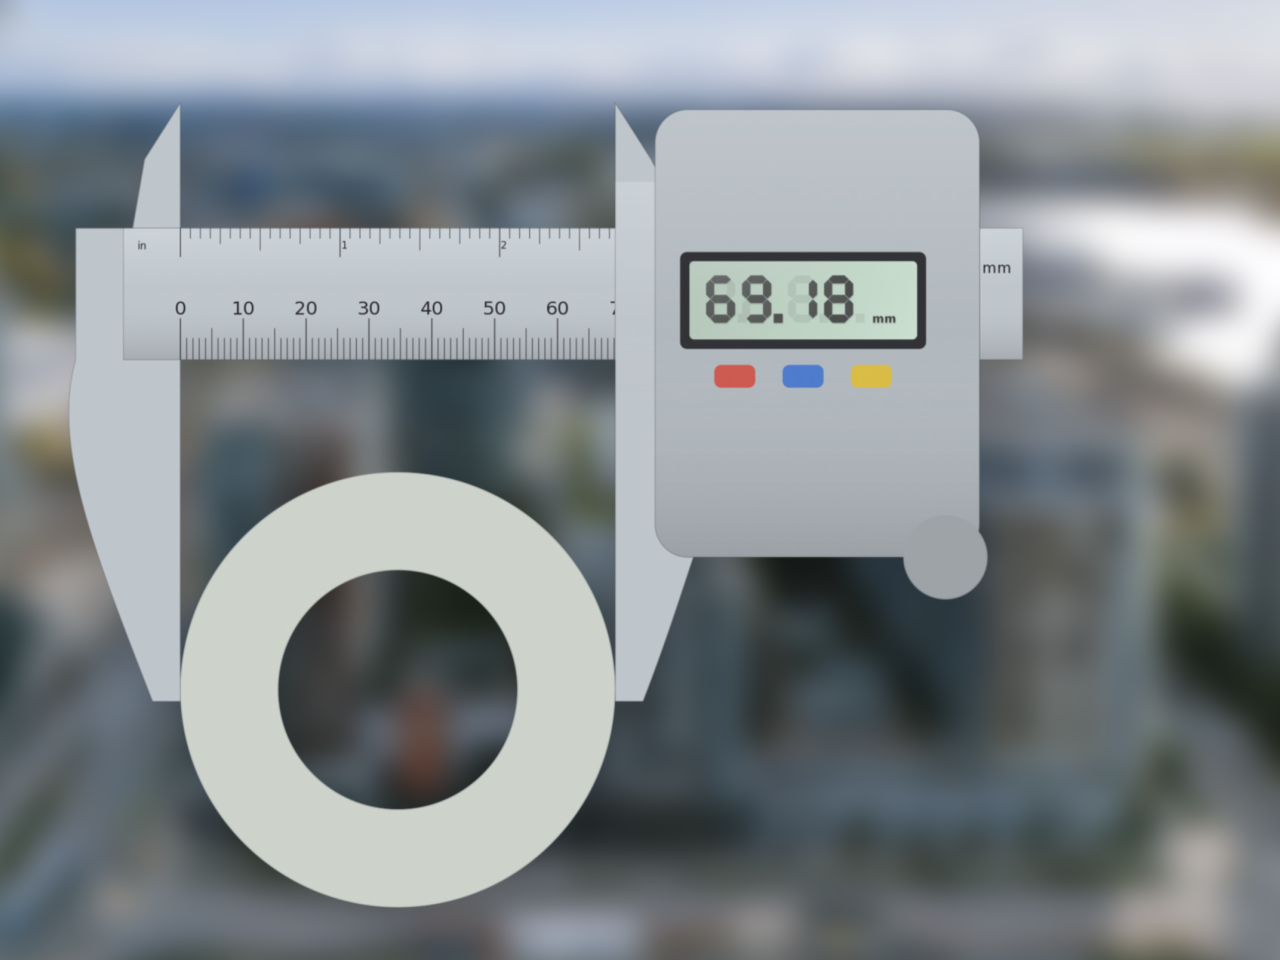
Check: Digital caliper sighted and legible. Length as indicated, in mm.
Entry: 69.18 mm
